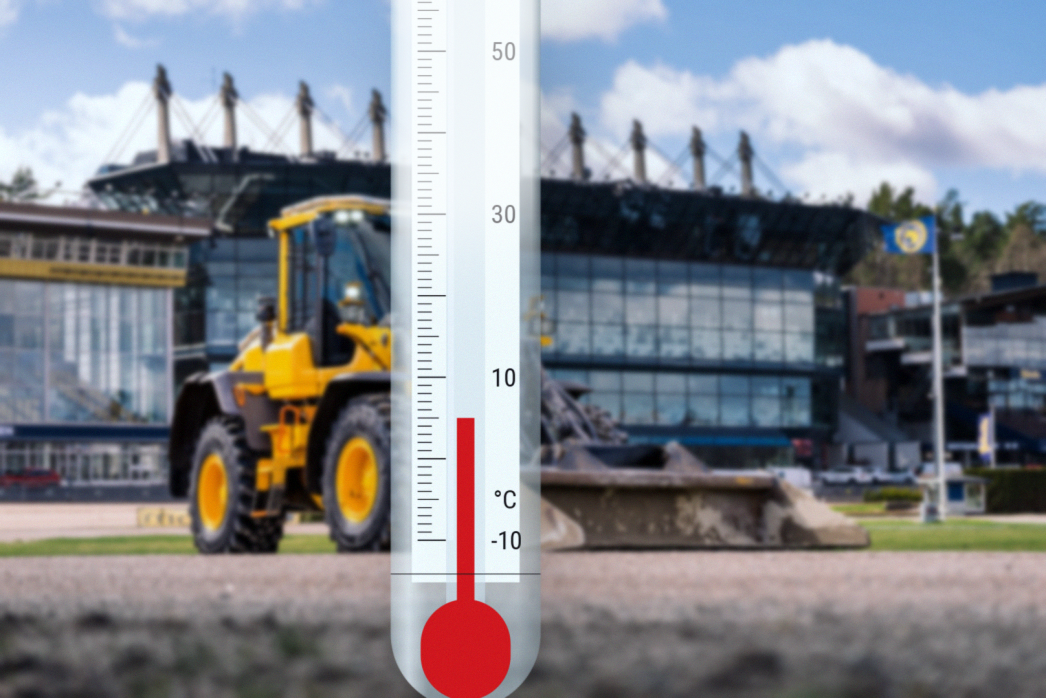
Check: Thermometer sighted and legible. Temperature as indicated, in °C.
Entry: 5 °C
